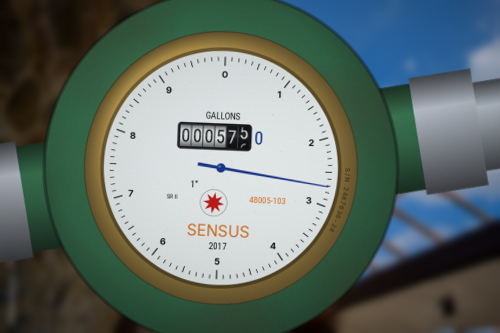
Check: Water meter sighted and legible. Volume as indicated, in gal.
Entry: 5752.7 gal
